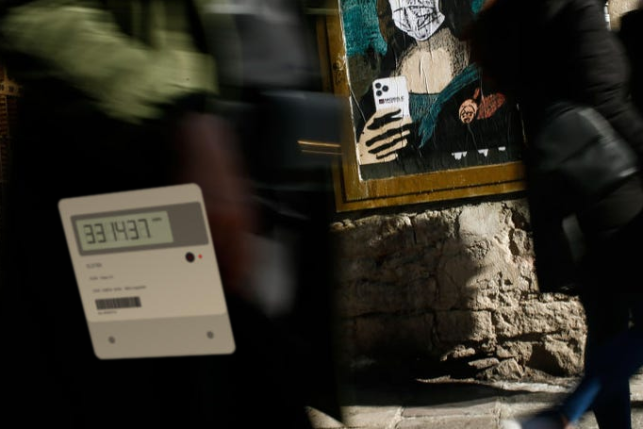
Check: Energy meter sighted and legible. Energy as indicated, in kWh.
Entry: 331437 kWh
